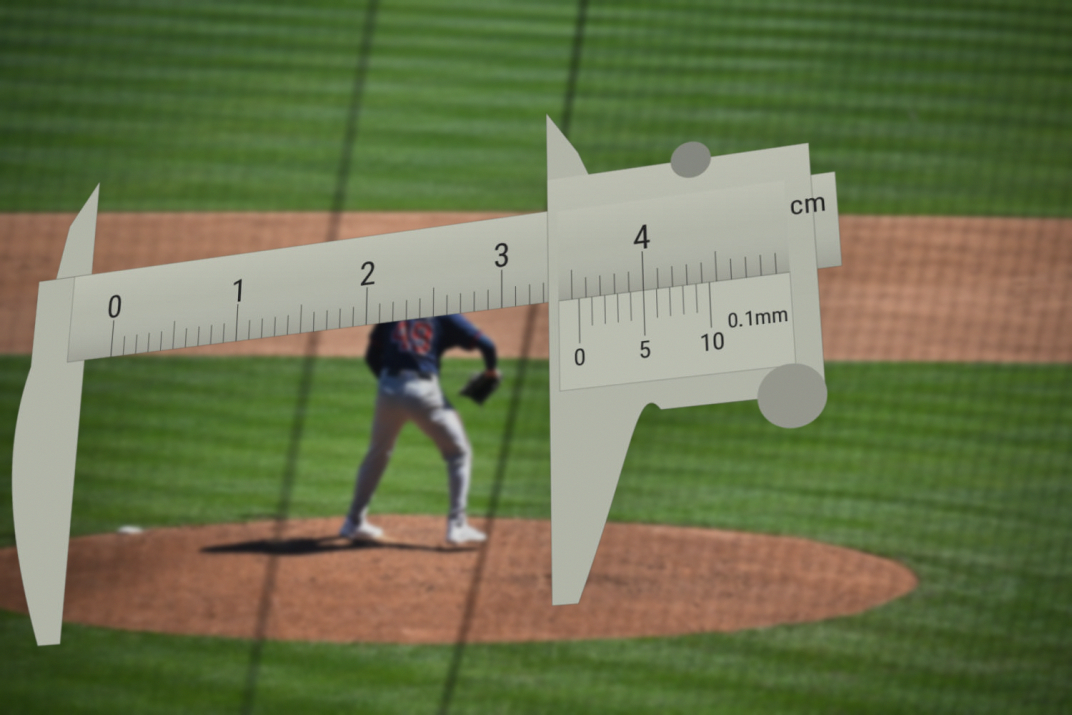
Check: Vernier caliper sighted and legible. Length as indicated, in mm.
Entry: 35.5 mm
